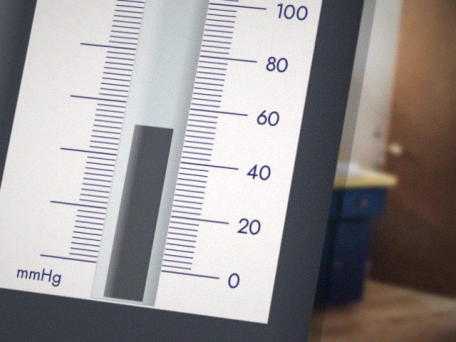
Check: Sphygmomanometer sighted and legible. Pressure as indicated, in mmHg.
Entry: 52 mmHg
